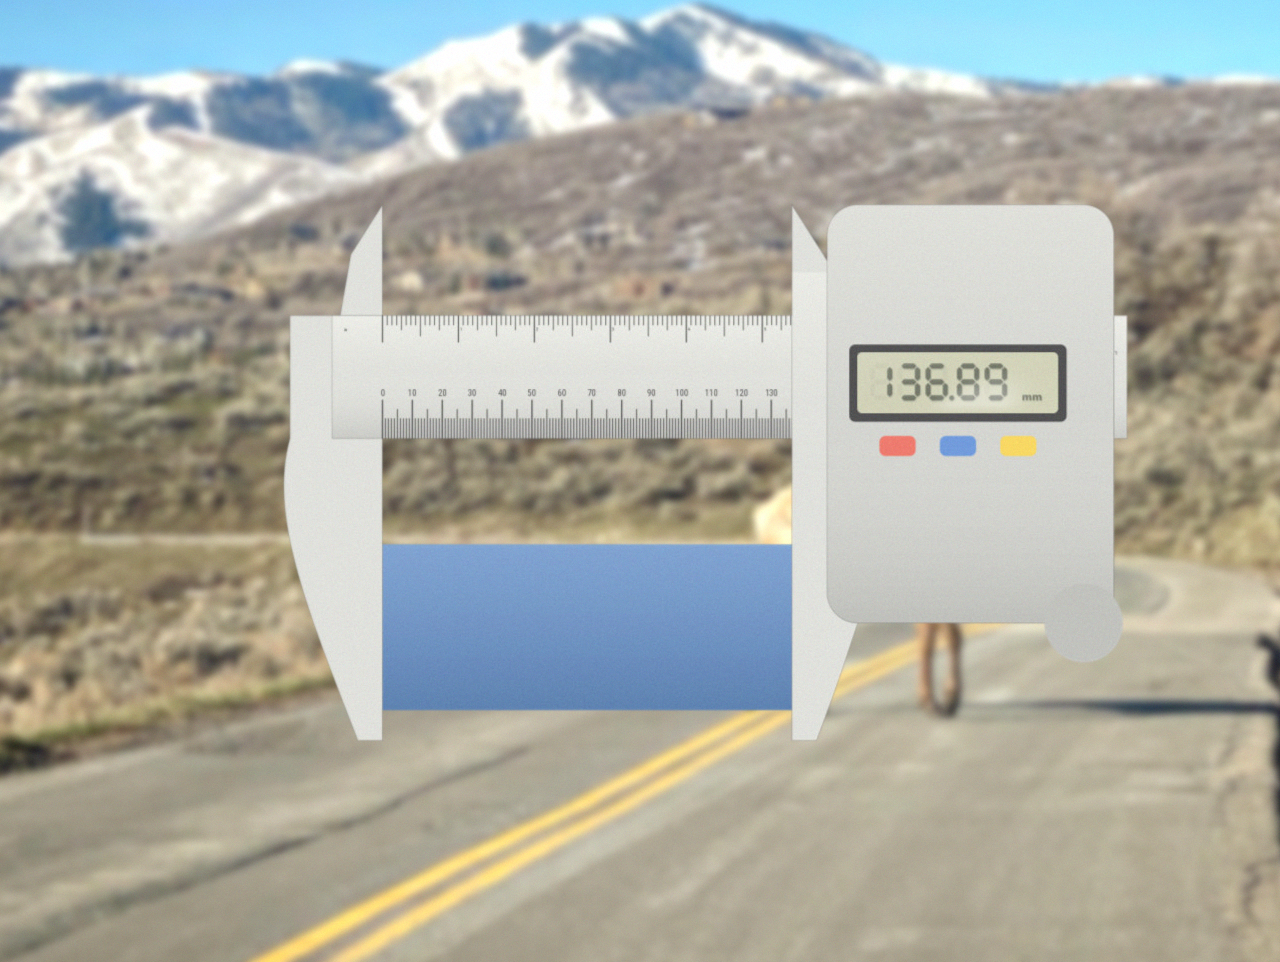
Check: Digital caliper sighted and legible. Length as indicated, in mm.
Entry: 136.89 mm
